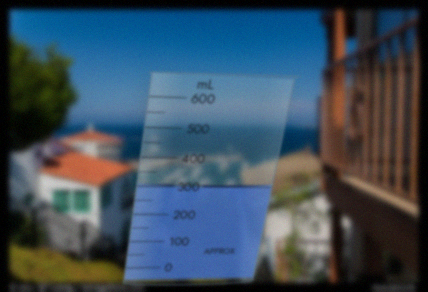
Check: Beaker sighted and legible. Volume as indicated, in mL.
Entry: 300 mL
